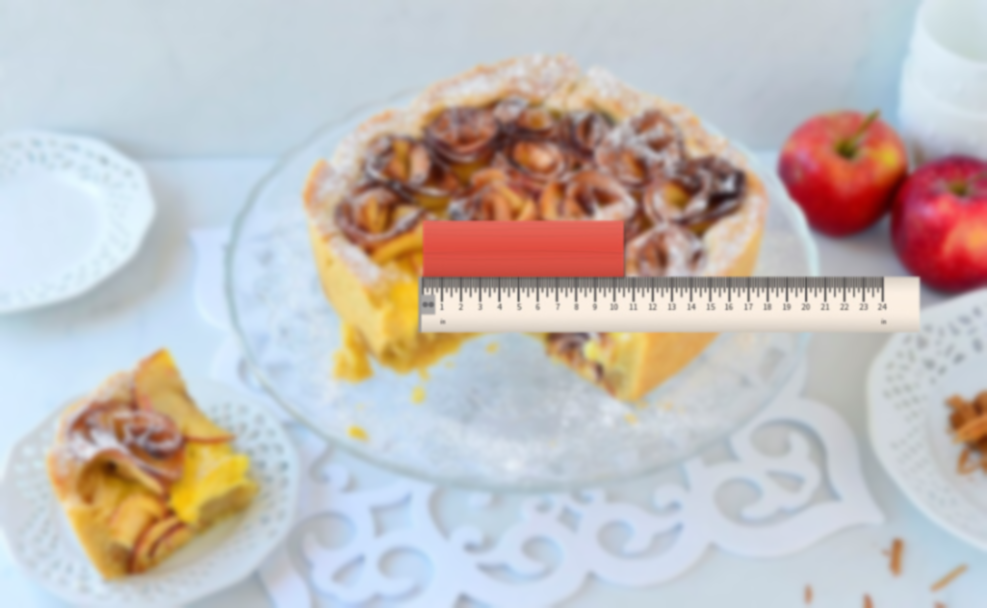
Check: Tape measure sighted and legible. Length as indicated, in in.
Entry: 10.5 in
